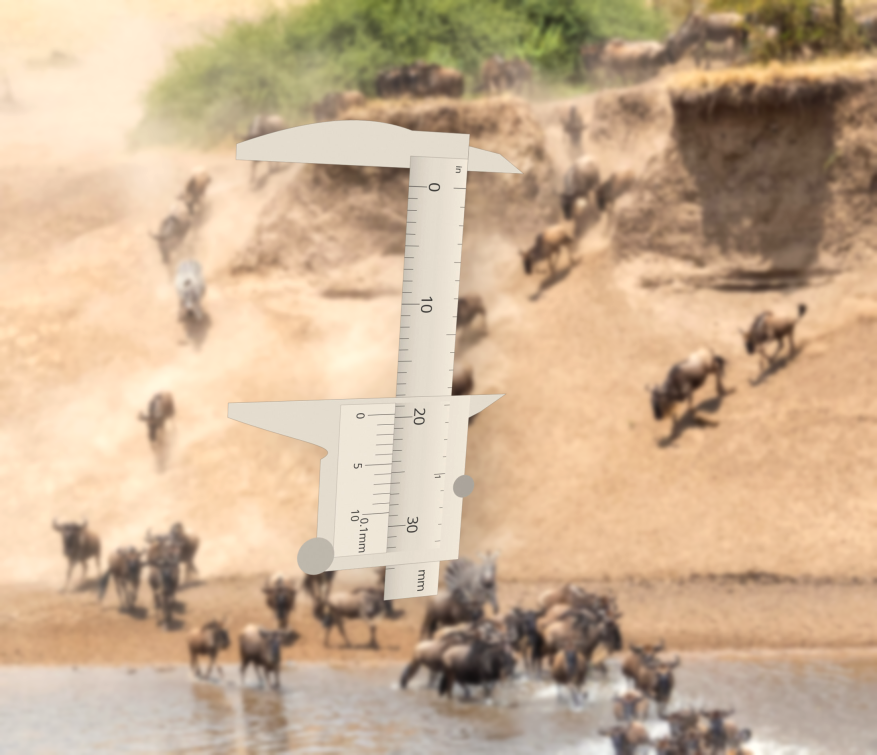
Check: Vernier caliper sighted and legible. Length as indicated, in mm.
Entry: 19.7 mm
